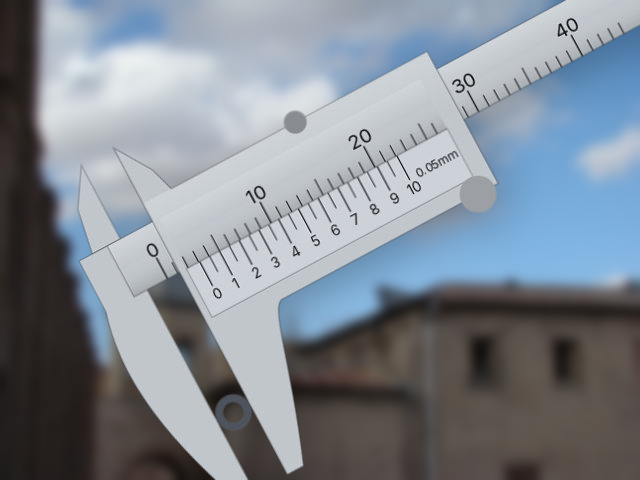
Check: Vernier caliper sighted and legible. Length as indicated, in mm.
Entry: 3.1 mm
